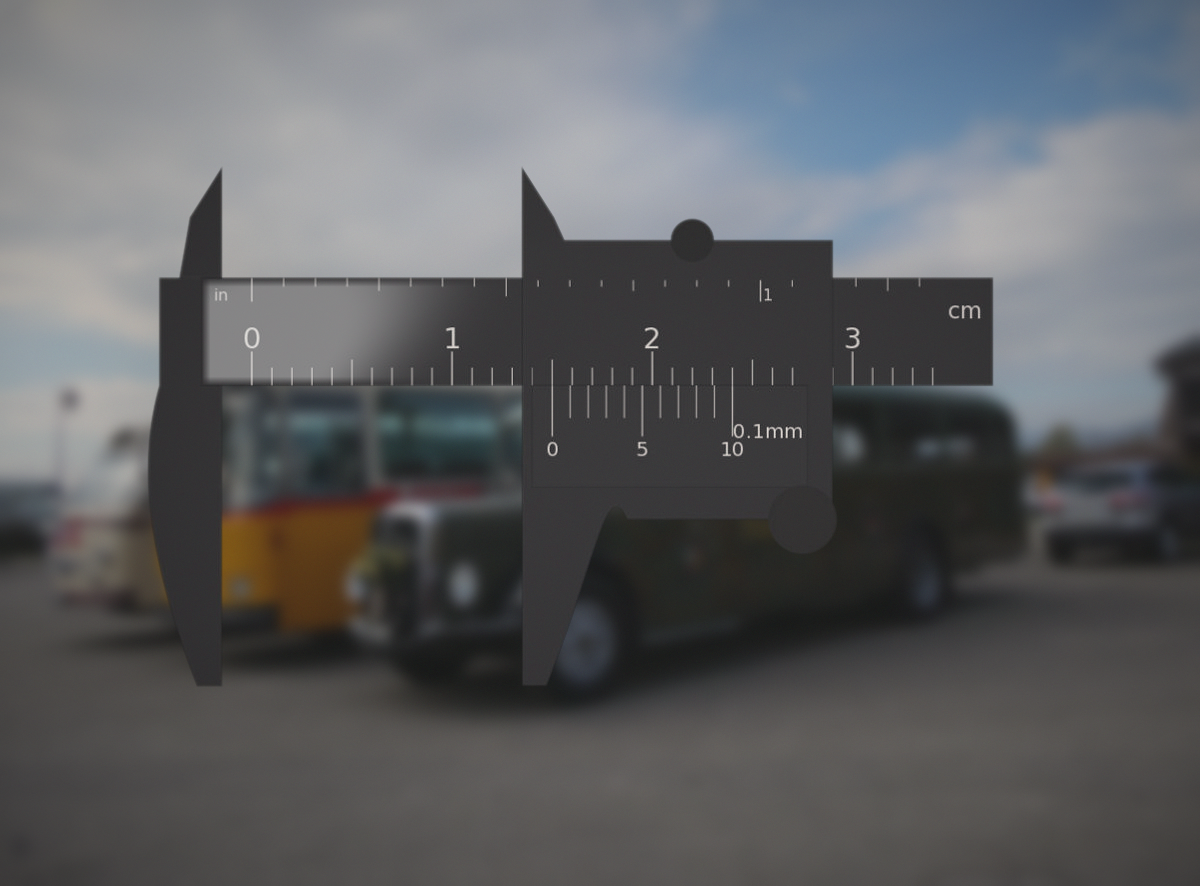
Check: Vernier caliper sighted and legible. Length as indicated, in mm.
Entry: 15.0 mm
